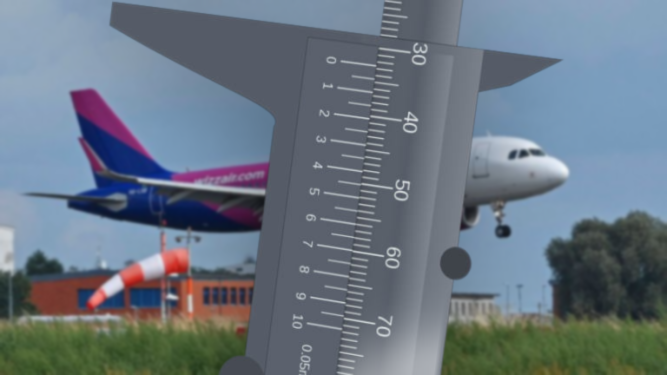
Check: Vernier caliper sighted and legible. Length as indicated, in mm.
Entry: 32.6 mm
